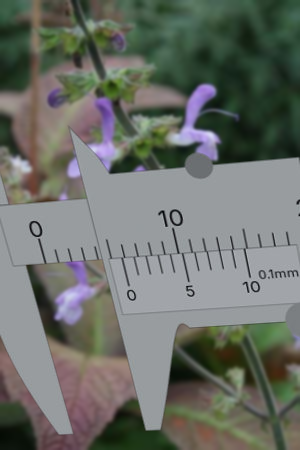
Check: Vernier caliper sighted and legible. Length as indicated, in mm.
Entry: 5.8 mm
